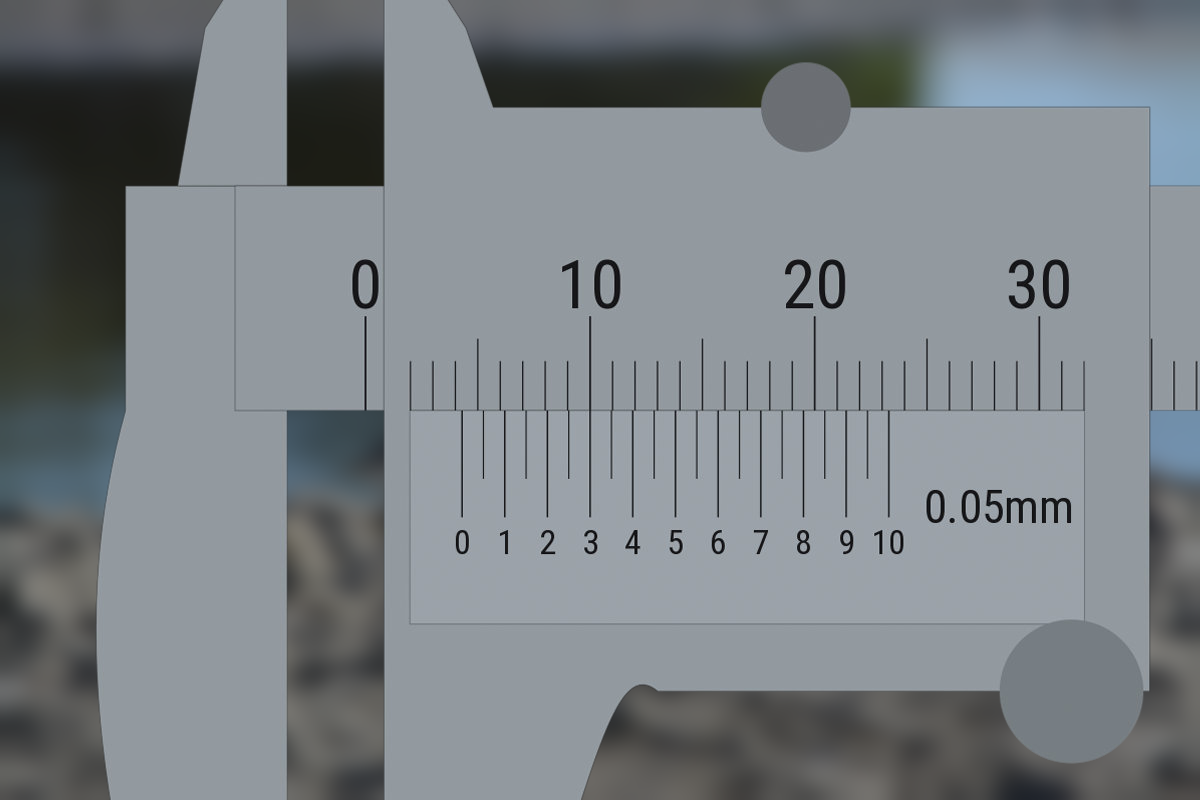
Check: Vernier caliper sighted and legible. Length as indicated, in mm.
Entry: 4.3 mm
